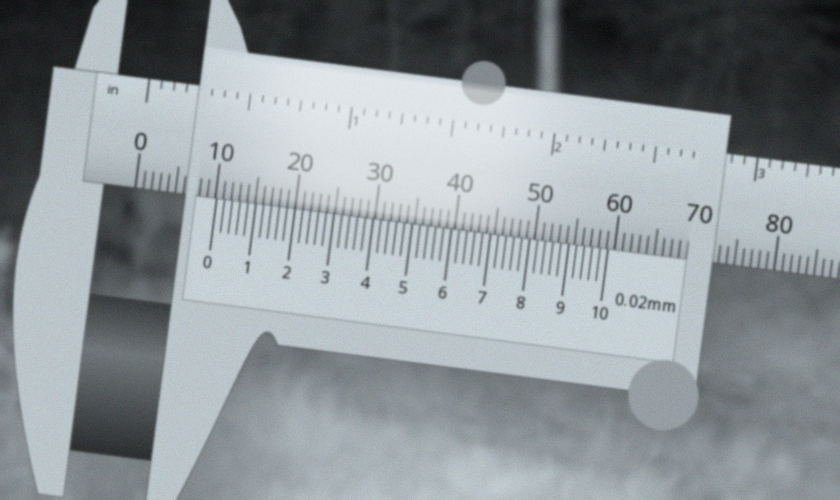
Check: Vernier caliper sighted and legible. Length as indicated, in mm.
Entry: 10.2 mm
